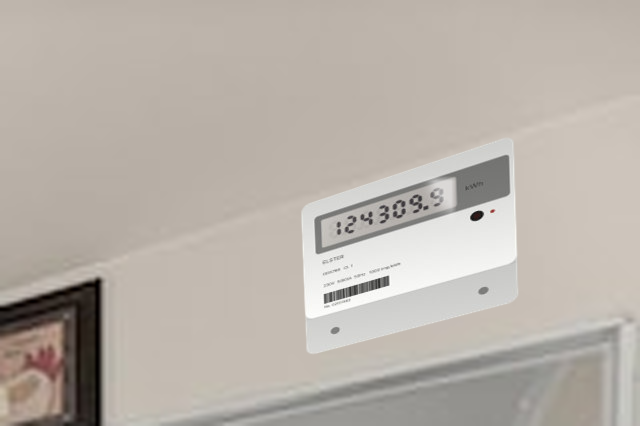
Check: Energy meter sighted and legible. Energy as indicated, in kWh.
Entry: 124309.9 kWh
